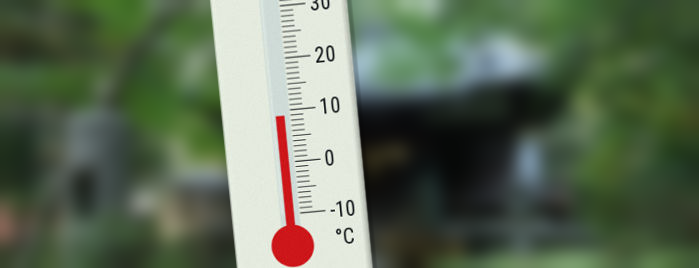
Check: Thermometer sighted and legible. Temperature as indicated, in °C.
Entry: 9 °C
